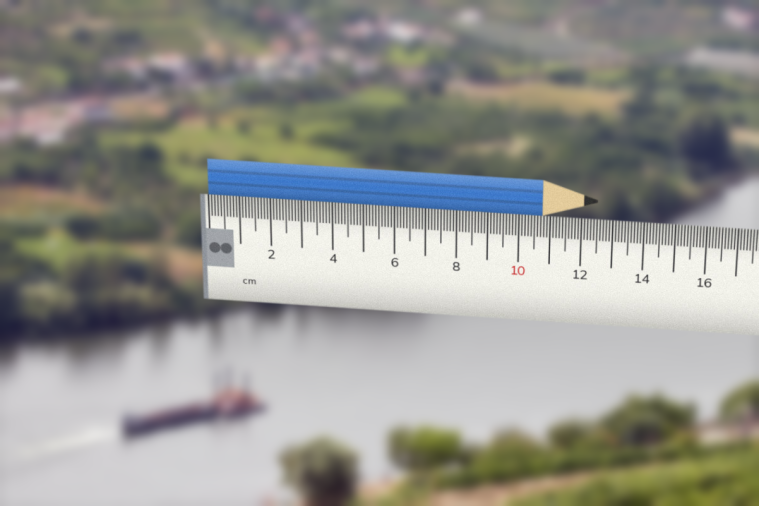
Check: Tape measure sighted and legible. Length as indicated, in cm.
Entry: 12.5 cm
